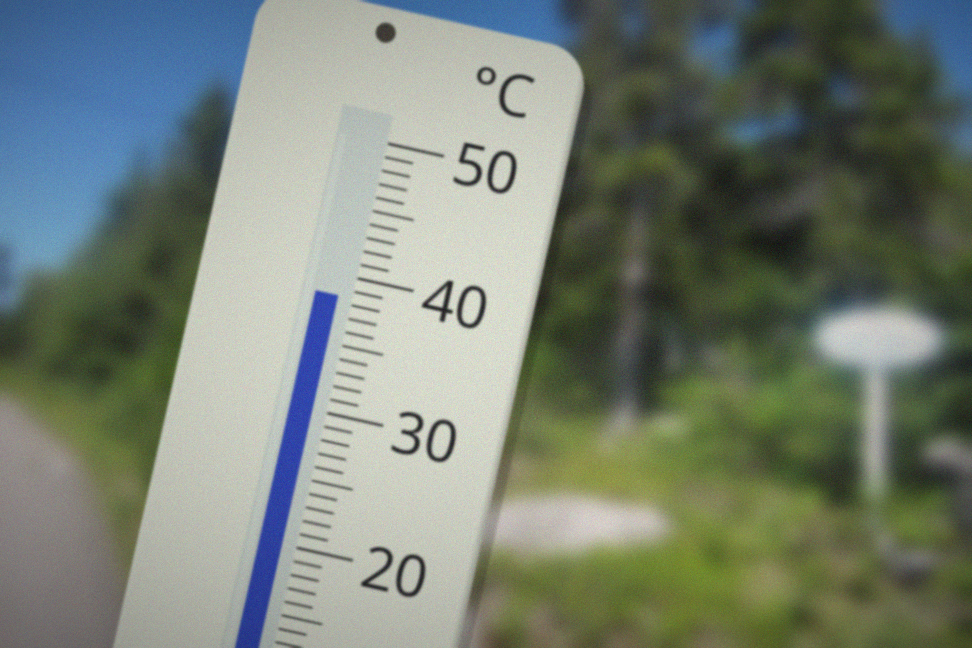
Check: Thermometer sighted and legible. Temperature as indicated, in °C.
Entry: 38.5 °C
